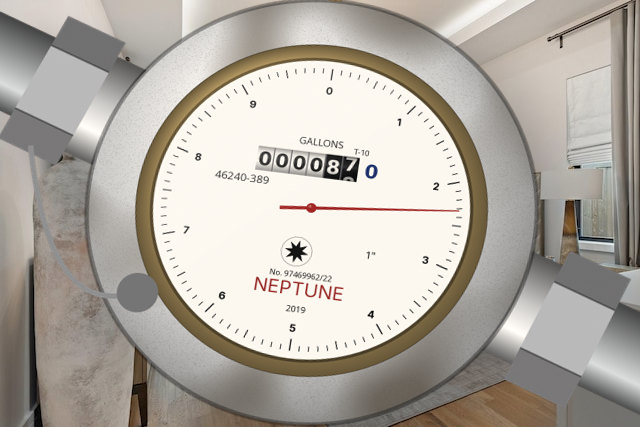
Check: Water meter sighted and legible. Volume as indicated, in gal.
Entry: 872.3 gal
